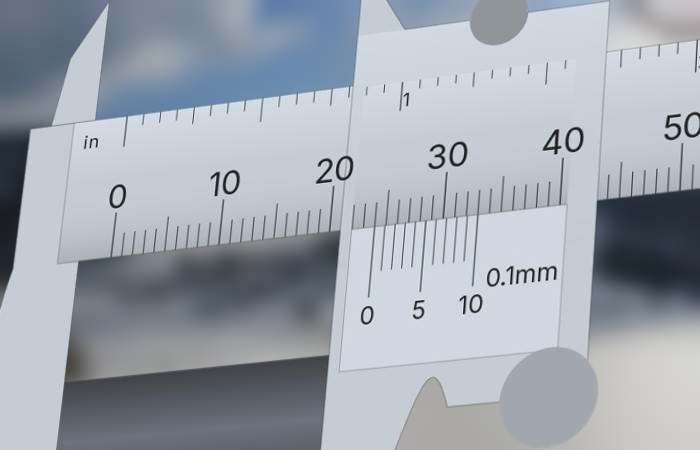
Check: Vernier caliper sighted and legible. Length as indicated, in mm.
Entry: 24.0 mm
